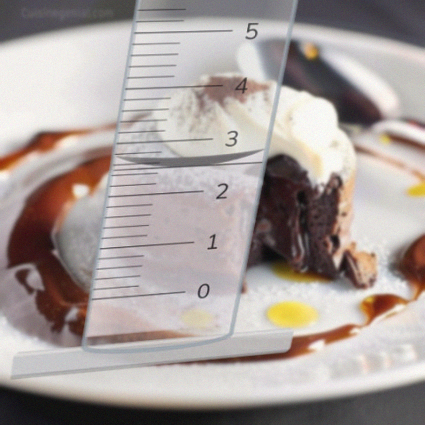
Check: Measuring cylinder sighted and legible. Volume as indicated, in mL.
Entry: 2.5 mL
